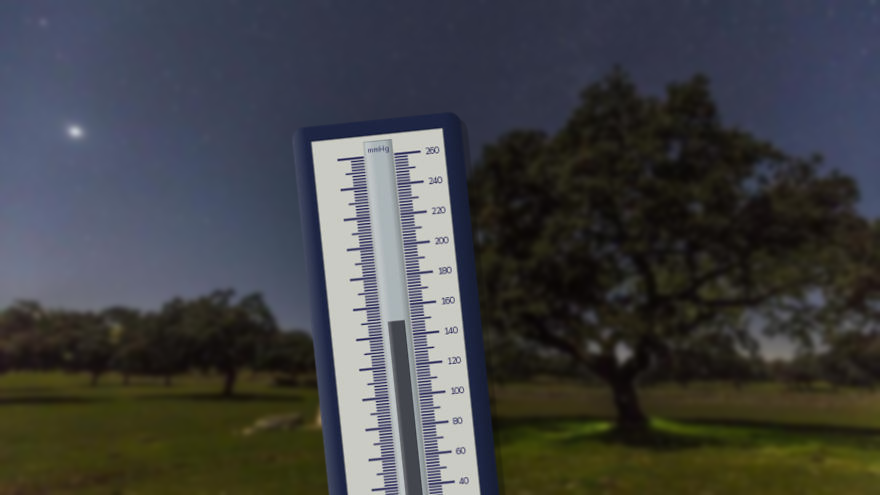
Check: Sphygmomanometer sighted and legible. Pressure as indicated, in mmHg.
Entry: 150 mmHg
